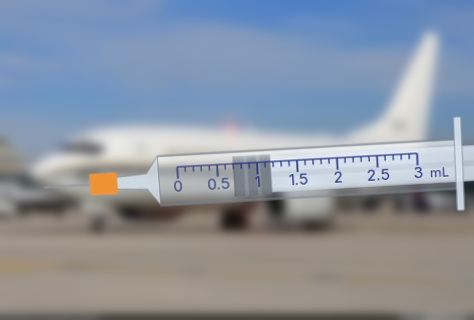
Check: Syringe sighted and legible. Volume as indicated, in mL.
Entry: 0.7 mL
